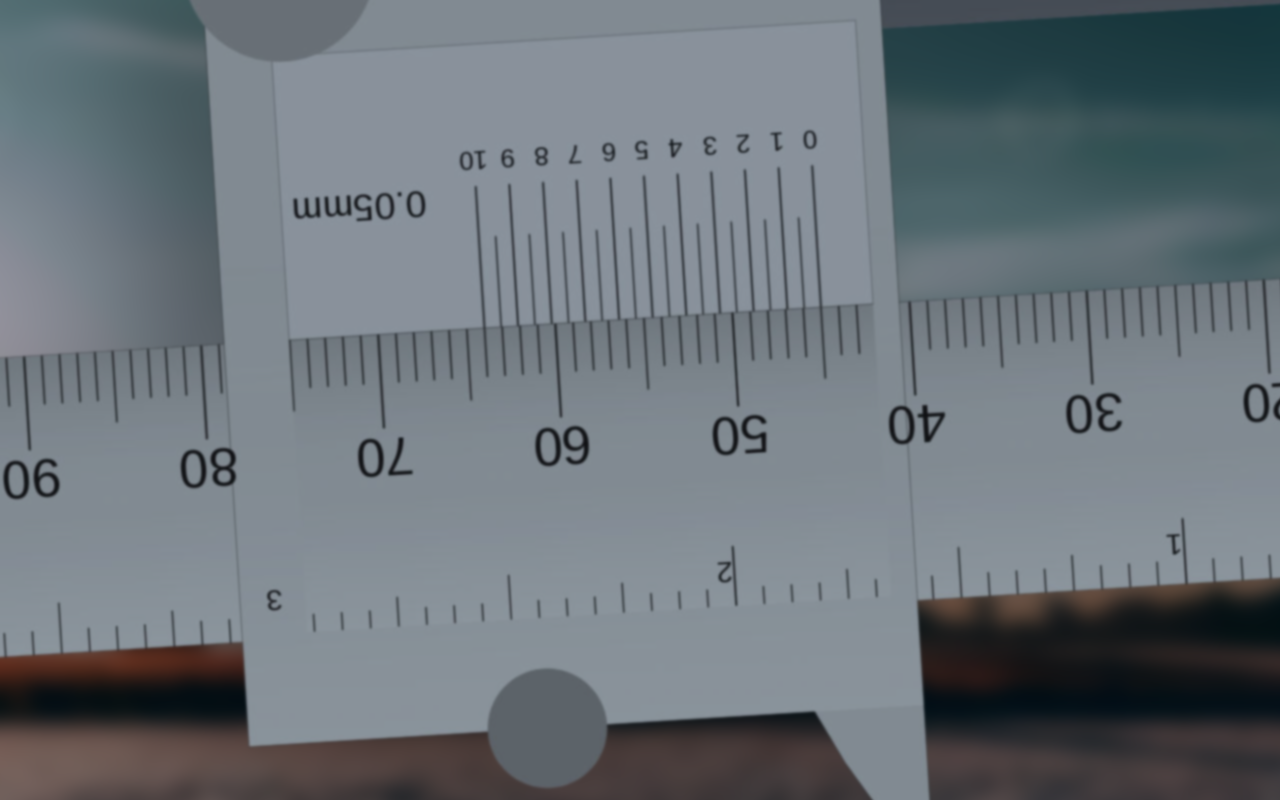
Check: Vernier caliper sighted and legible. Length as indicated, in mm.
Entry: 45.0 mm
